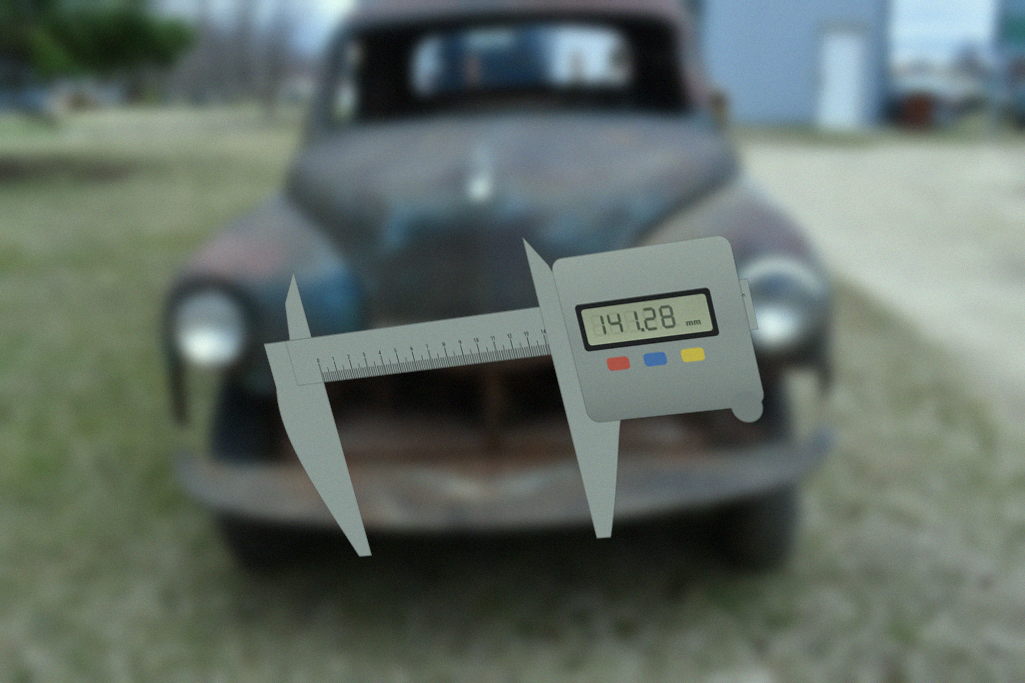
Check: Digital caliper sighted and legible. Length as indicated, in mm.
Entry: 141.28 mm
